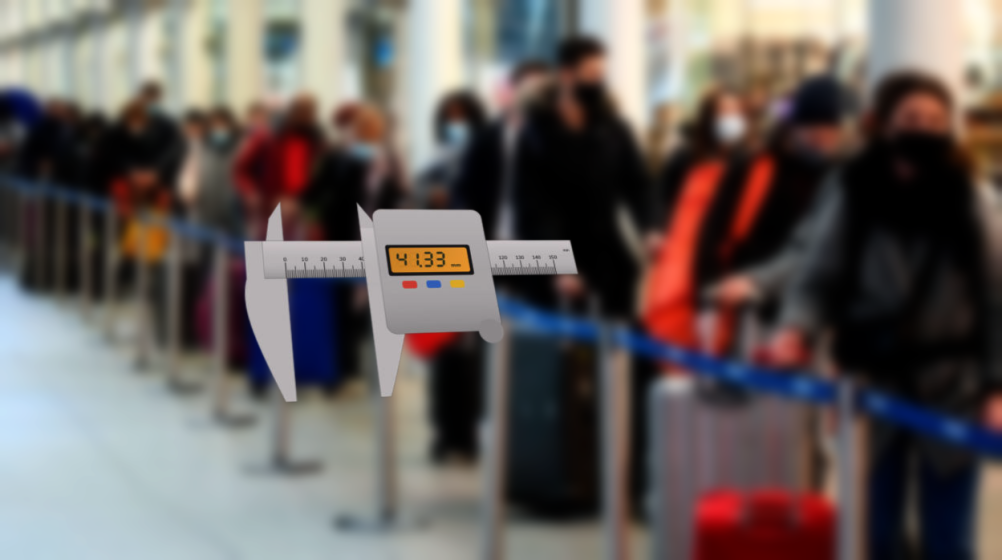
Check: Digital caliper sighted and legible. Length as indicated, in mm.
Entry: 41.33 mm
